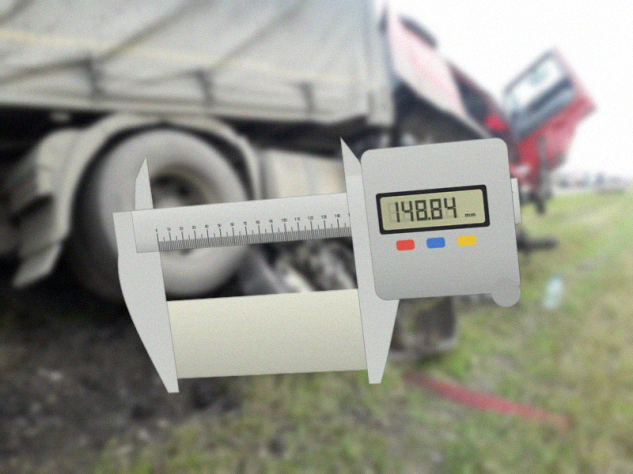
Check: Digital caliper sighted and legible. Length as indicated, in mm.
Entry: 148.84 mm
